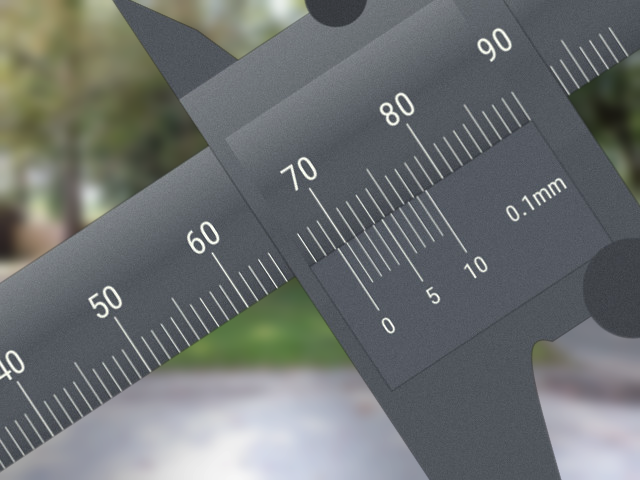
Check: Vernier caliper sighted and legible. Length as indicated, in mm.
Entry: 69.2 mm
